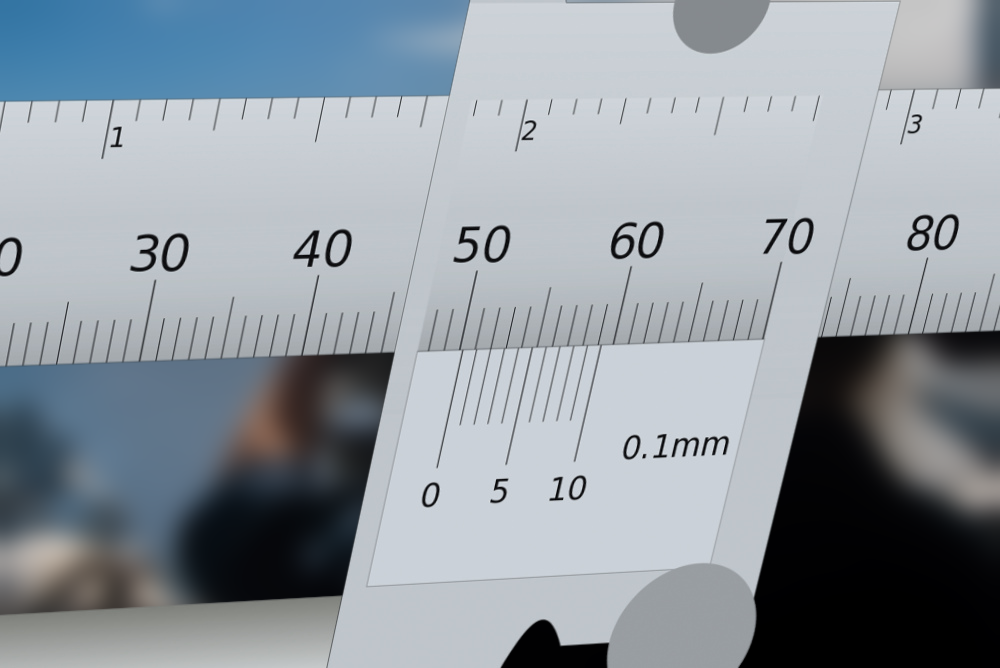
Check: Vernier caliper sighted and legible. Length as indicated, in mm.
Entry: 50.2 mm
